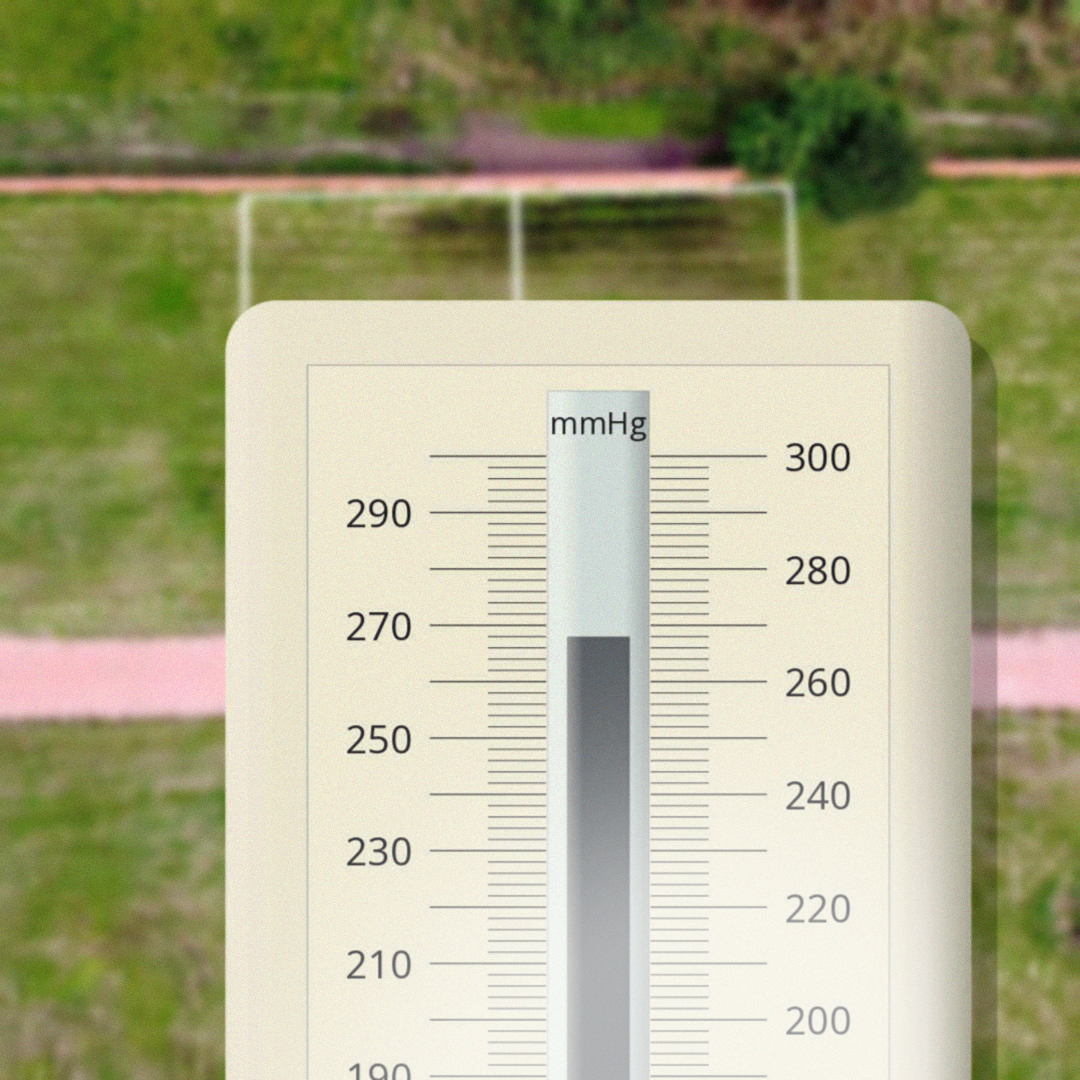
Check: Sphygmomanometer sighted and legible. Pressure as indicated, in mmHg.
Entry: 268 mmHg
